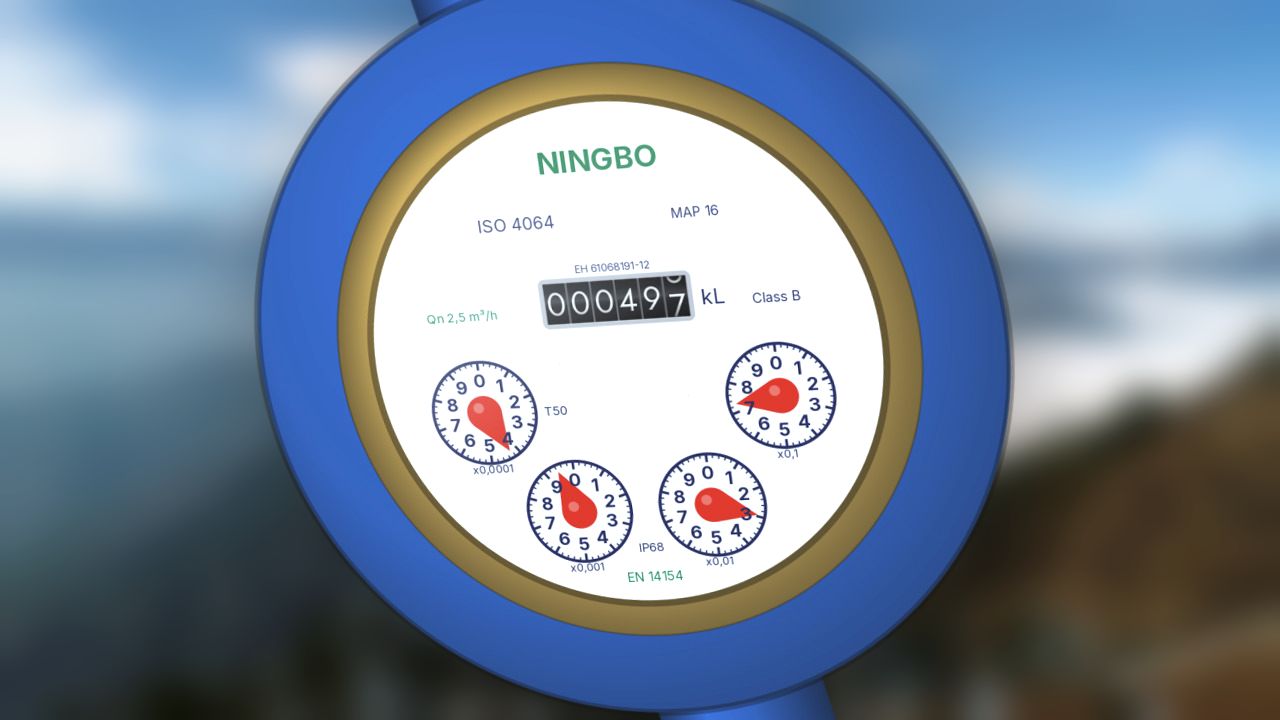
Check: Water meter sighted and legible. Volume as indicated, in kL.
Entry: 496.7294 kL
